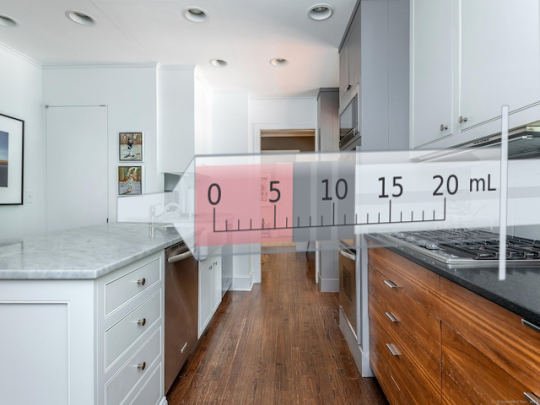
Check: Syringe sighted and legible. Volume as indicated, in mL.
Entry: 6.5 mL
